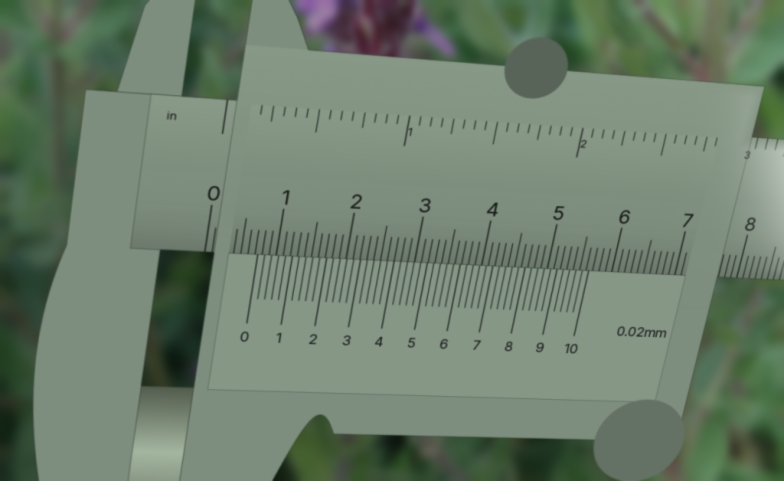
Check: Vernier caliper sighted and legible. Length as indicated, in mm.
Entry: 7.4 mm
